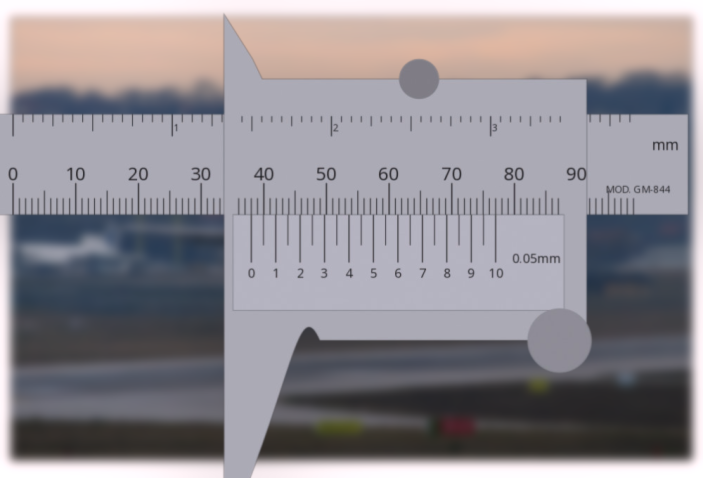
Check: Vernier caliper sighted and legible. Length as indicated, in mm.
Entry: 38.0 mm
